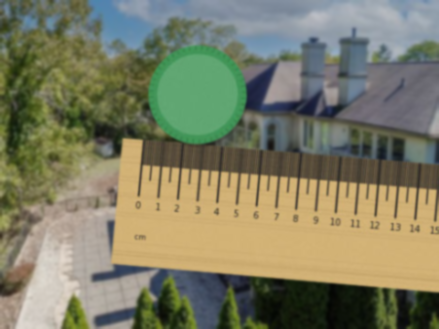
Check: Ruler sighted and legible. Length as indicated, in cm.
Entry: 5 cm
